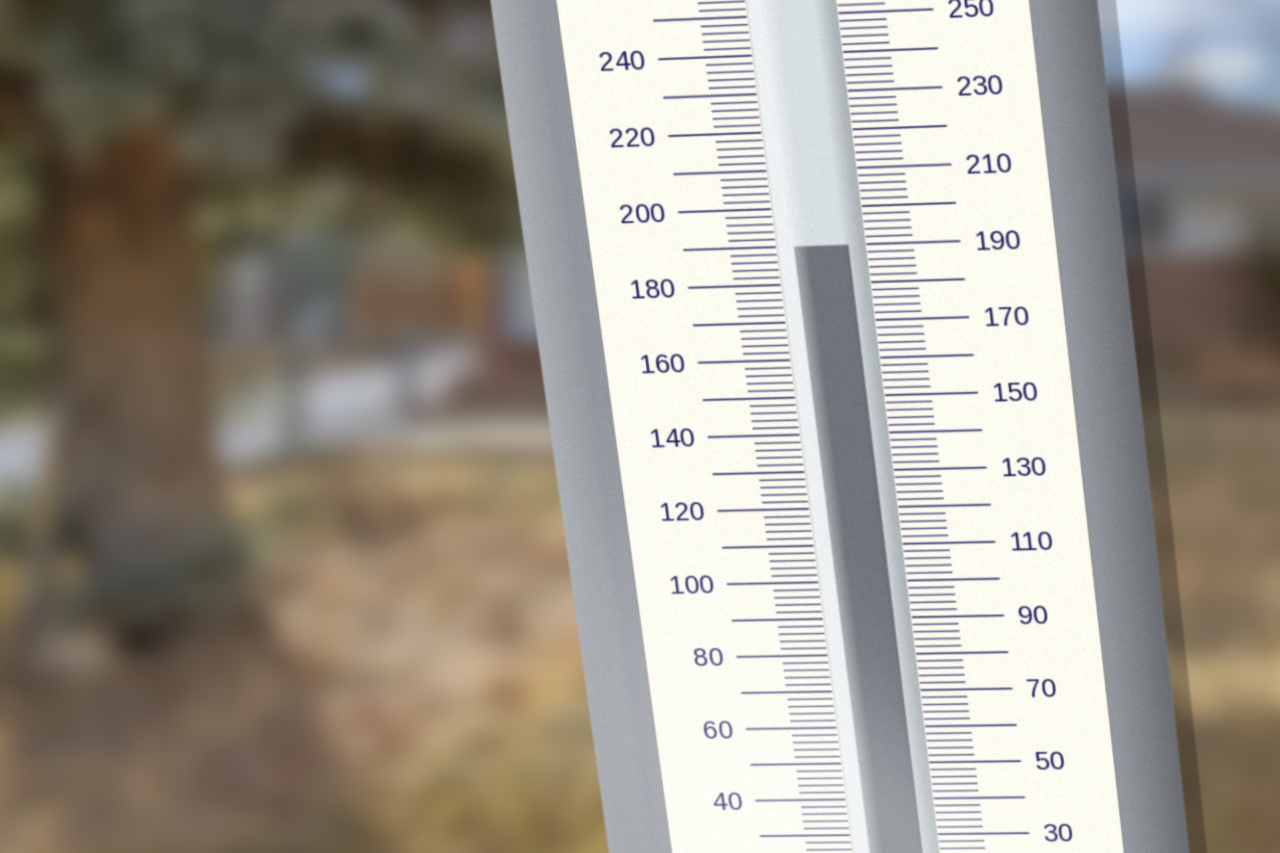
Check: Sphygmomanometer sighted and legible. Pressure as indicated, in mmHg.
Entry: 190 mmHg
